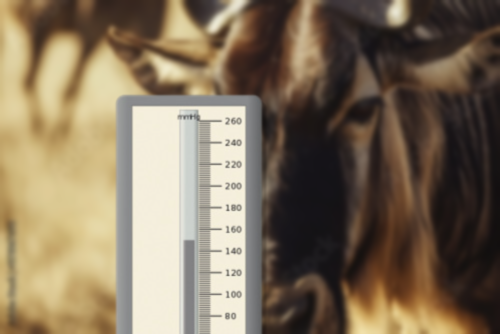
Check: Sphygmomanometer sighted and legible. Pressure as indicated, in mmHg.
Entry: 150 mmHg
